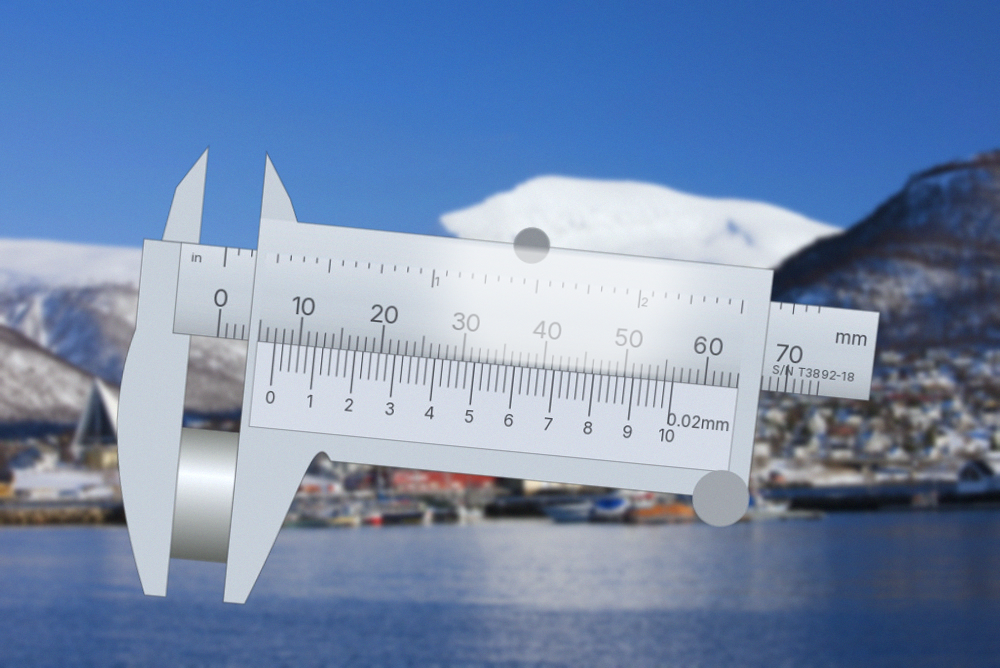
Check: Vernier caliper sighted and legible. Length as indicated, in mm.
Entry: 7.0 mm
